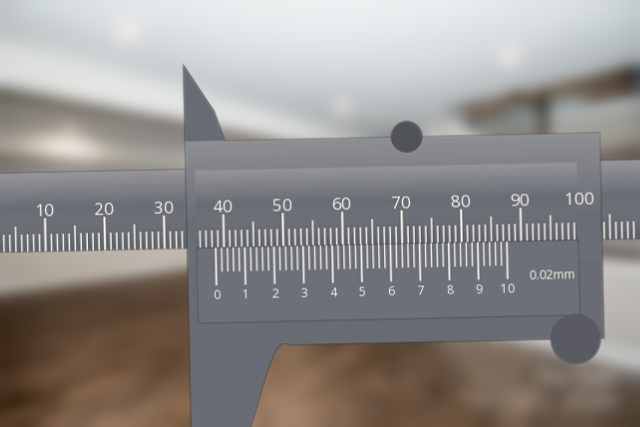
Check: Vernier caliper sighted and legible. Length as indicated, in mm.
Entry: 38.6 mm
